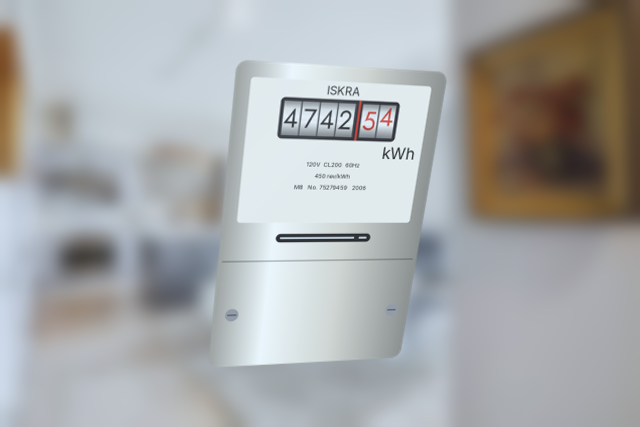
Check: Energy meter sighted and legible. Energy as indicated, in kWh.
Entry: 4742.54 kWh
